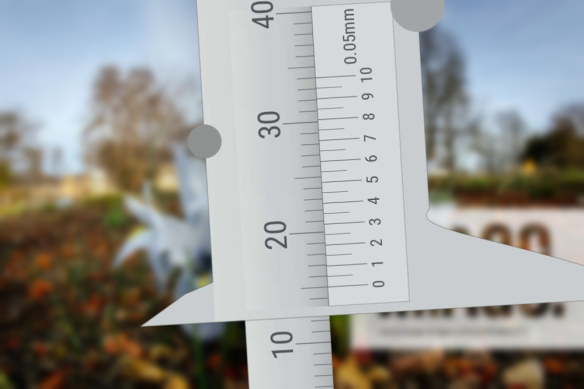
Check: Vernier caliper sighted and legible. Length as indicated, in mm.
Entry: 15.0 mm
